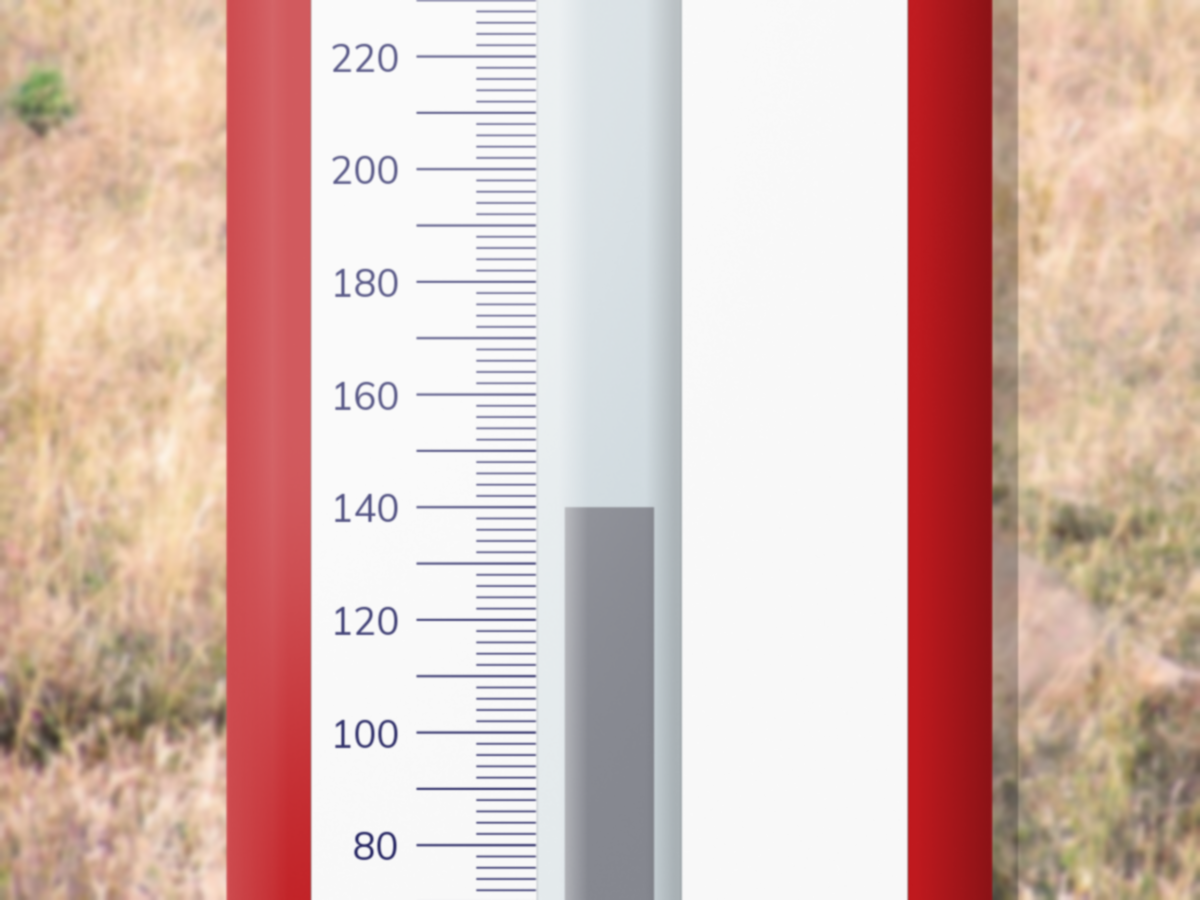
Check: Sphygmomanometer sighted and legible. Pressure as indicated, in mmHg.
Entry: 140 mmHg
